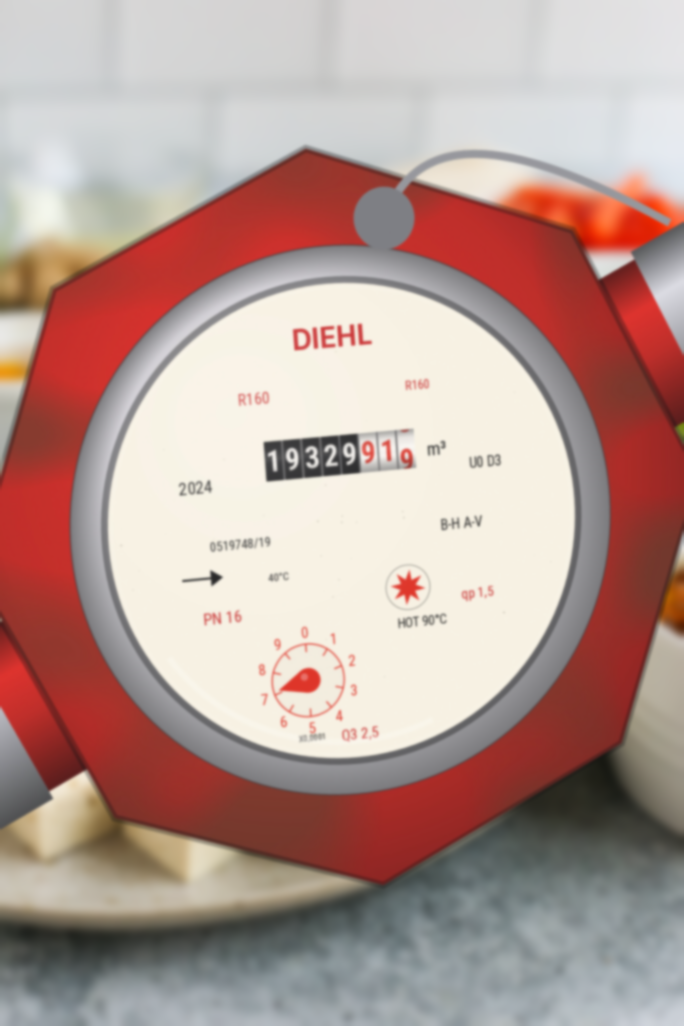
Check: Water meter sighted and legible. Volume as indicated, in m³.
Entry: 19329.9187 m³
